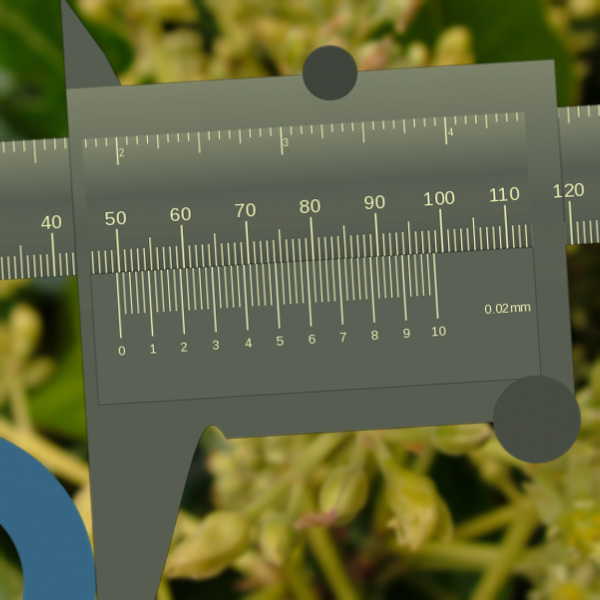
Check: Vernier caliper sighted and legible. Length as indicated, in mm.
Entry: 49.6 mm
